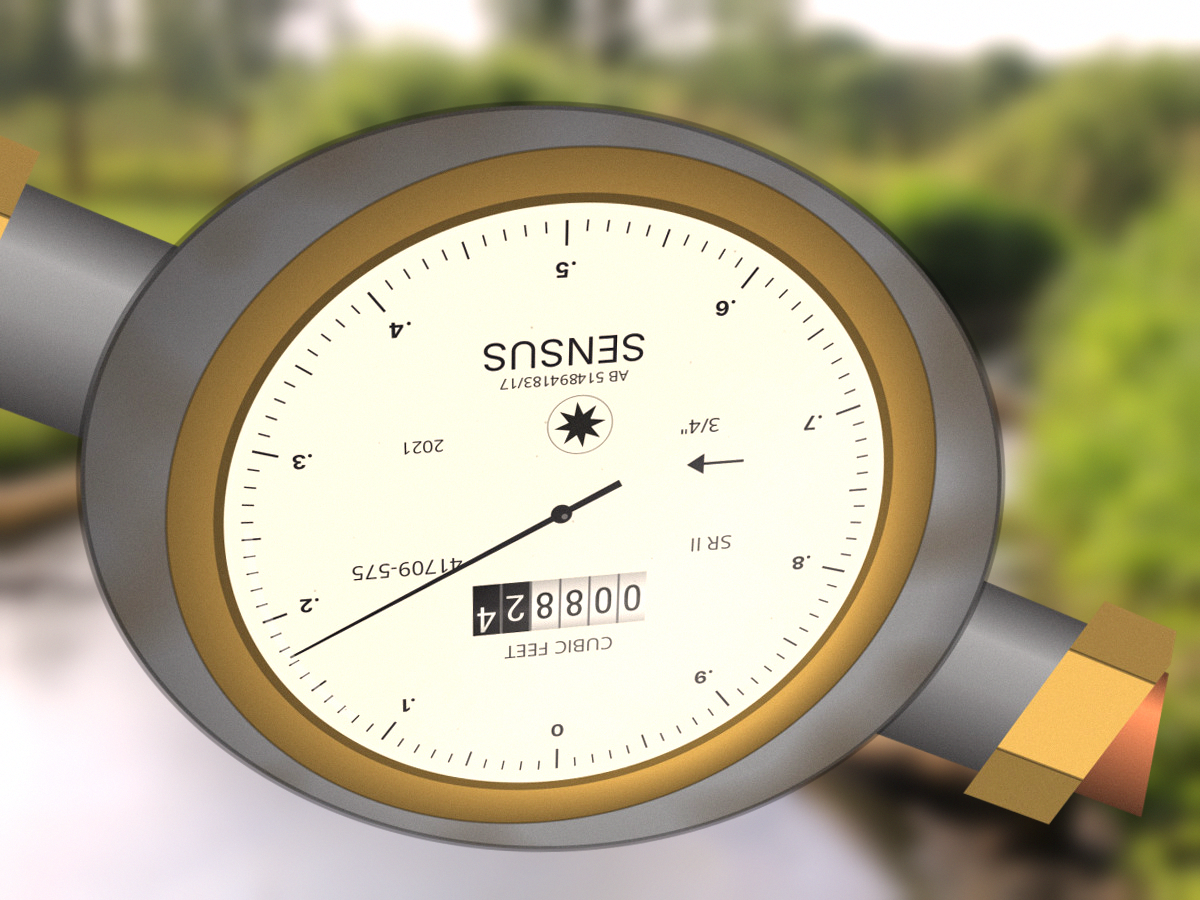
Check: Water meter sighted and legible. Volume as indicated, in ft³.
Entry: 8824.17 ft³
